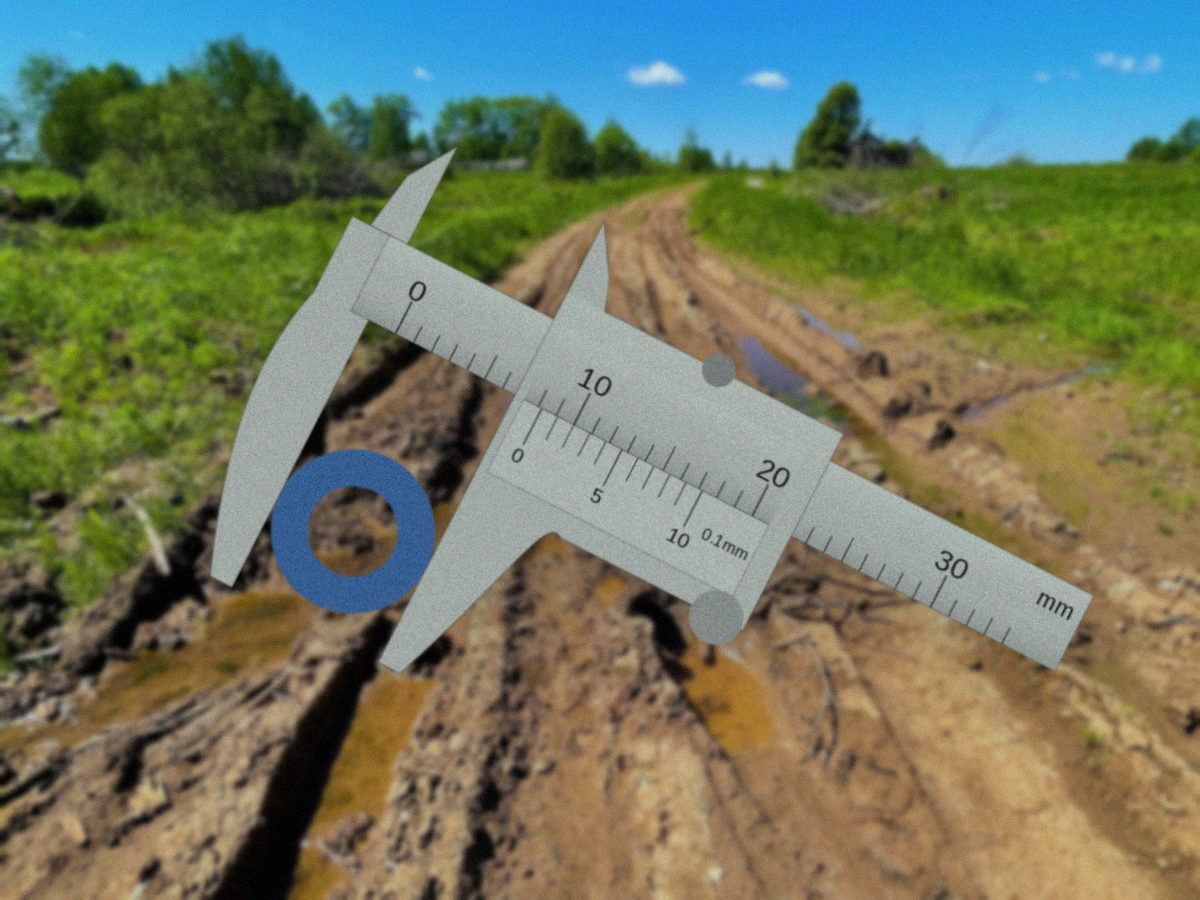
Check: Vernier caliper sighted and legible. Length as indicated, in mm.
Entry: 8.2 mm
